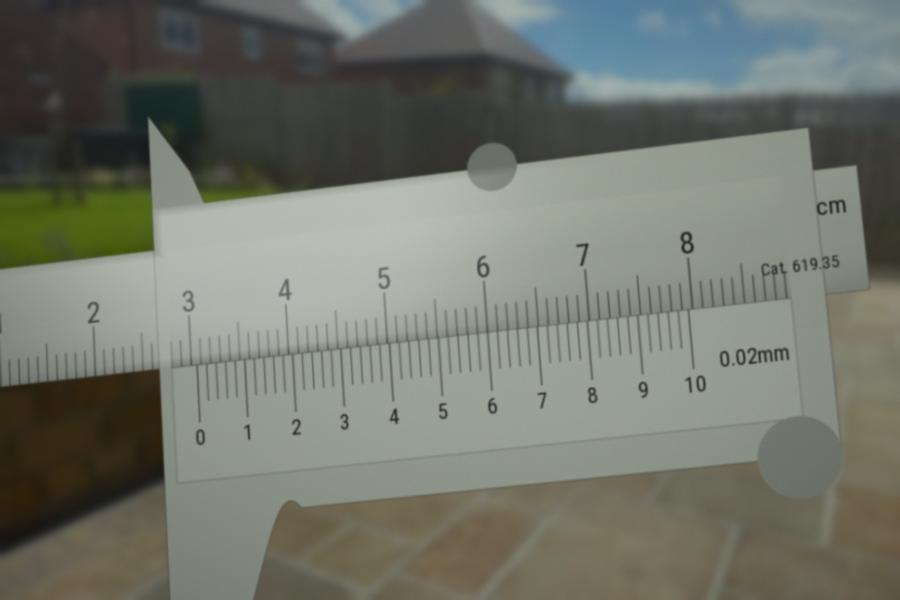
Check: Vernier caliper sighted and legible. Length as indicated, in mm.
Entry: 30.6 mm
